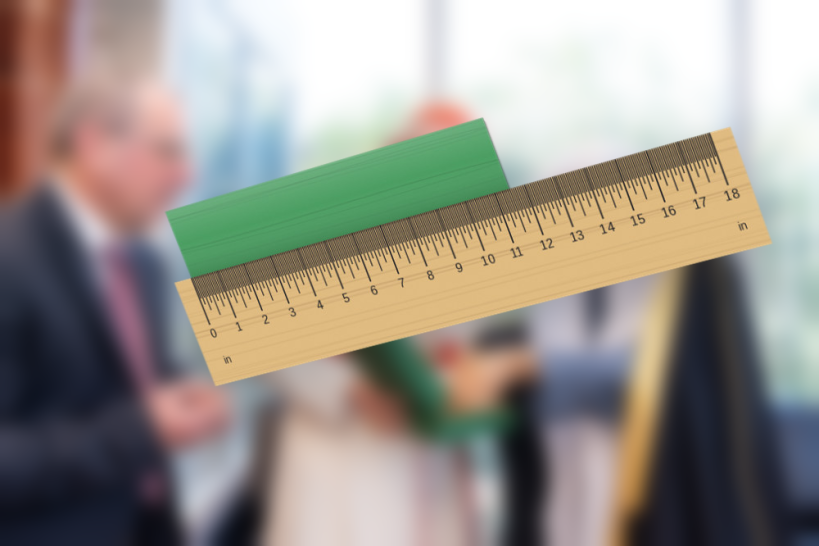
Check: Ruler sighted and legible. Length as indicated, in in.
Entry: 11.5 in
